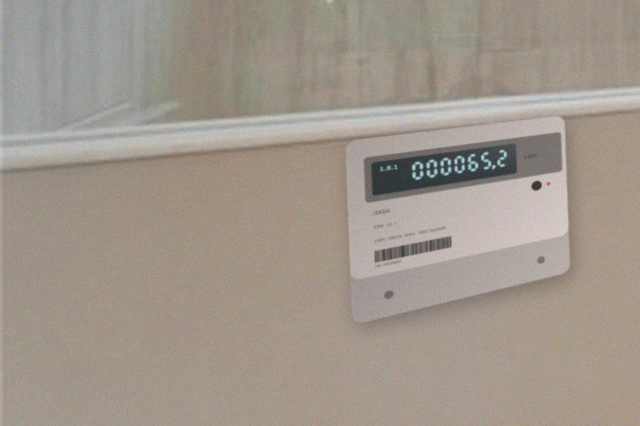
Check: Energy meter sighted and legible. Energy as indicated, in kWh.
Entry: 65.2 kWh
